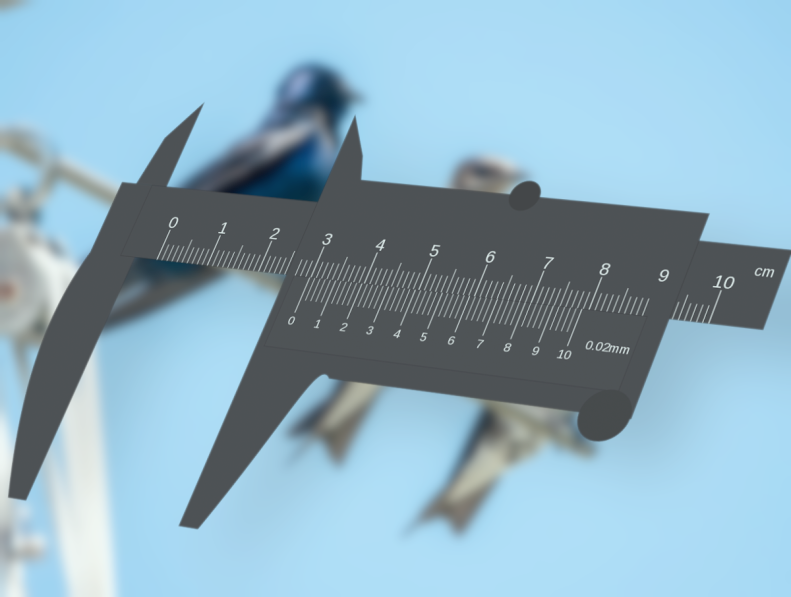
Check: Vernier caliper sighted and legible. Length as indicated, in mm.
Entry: 29.8 mm
